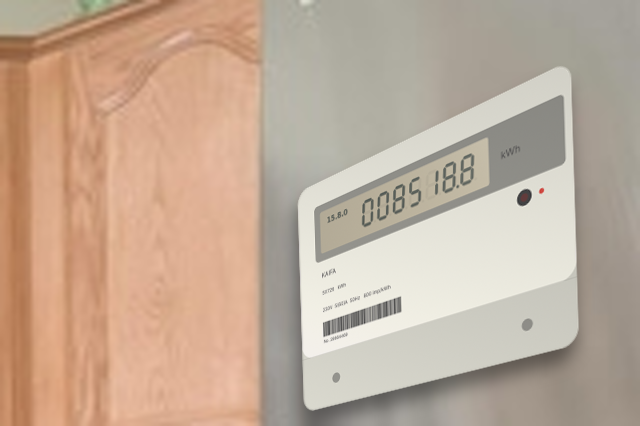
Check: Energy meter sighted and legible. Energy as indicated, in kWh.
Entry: 8518.8 kWh
